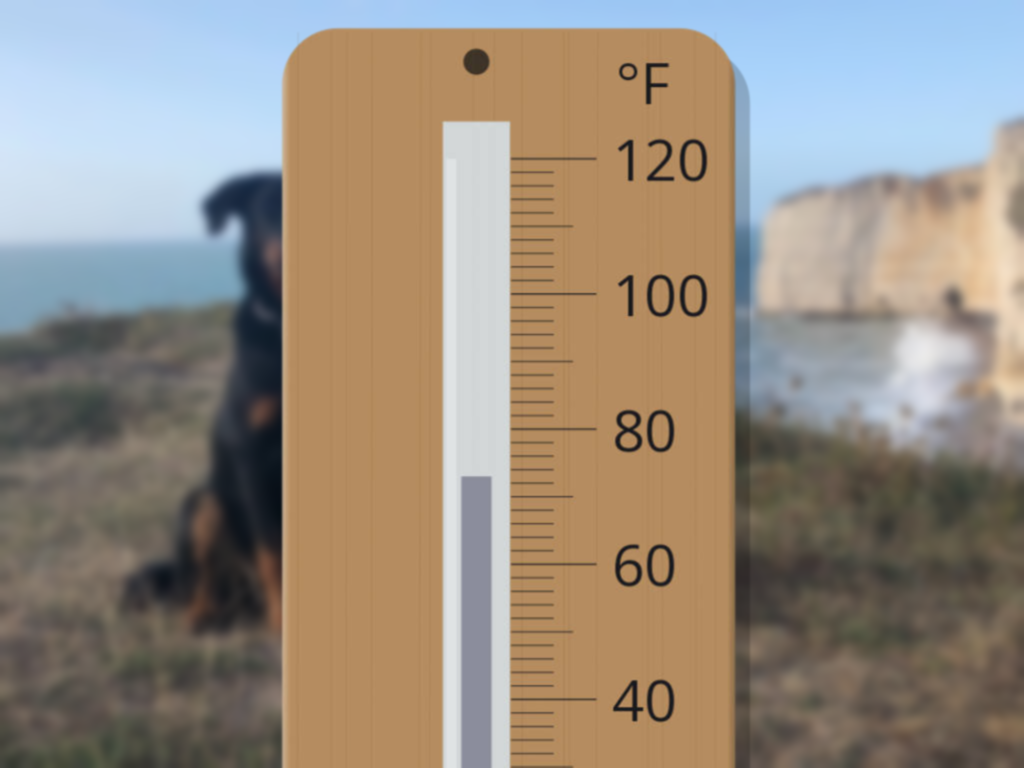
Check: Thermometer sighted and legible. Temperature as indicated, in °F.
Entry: 73 °F
